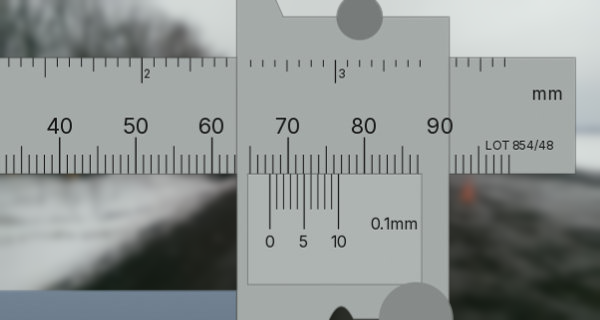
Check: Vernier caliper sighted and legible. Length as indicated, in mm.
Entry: 67.6 mm
